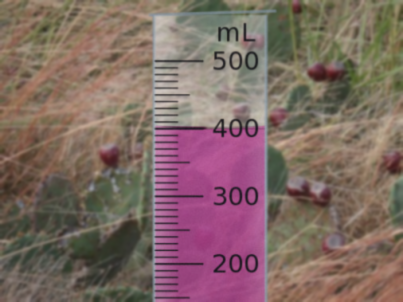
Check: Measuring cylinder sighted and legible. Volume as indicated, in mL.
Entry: 400 mL
